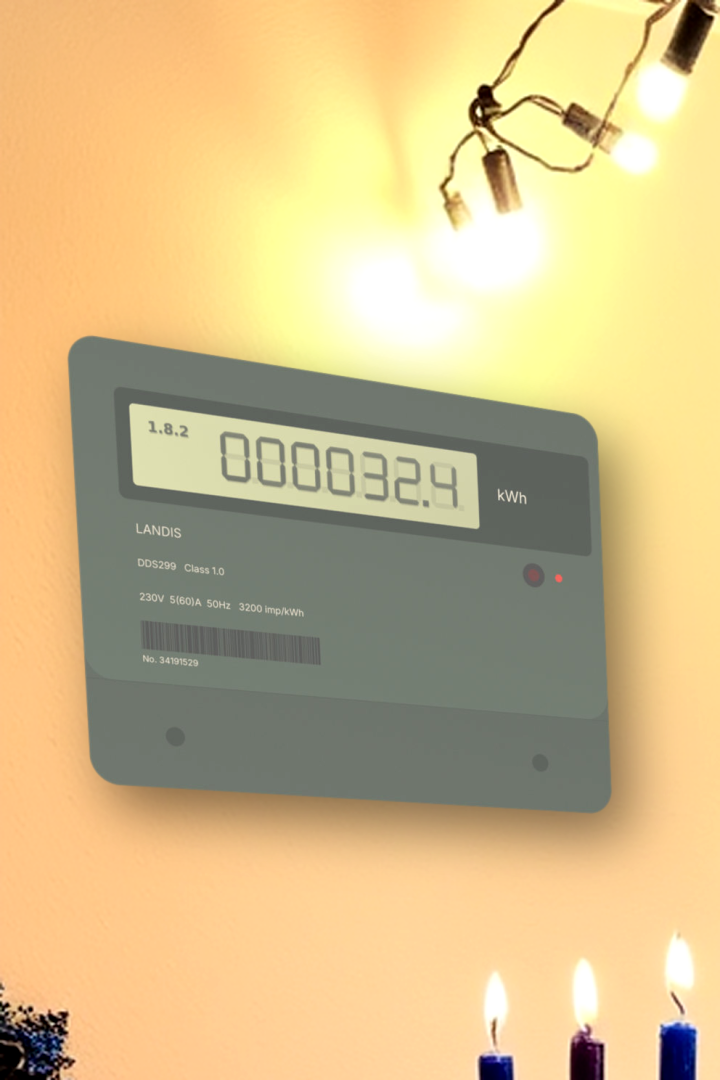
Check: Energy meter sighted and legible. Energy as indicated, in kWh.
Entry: 32.4 kWh
